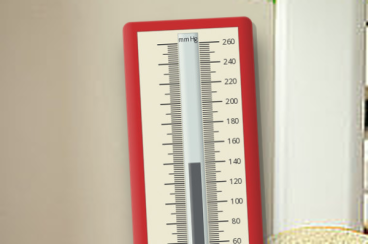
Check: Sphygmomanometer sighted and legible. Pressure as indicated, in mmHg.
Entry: 140 mmHg
